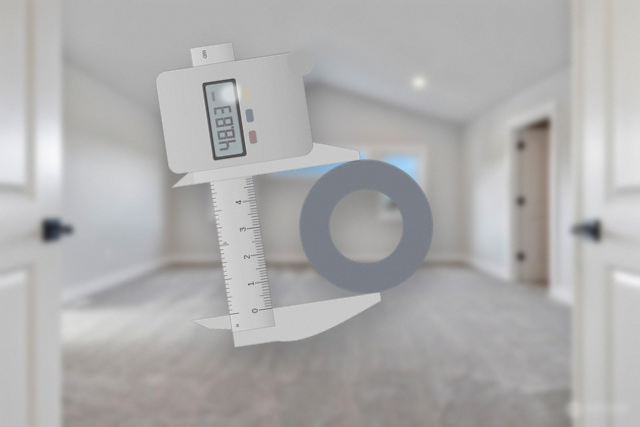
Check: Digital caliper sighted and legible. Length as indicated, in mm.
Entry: 48.83 mm
